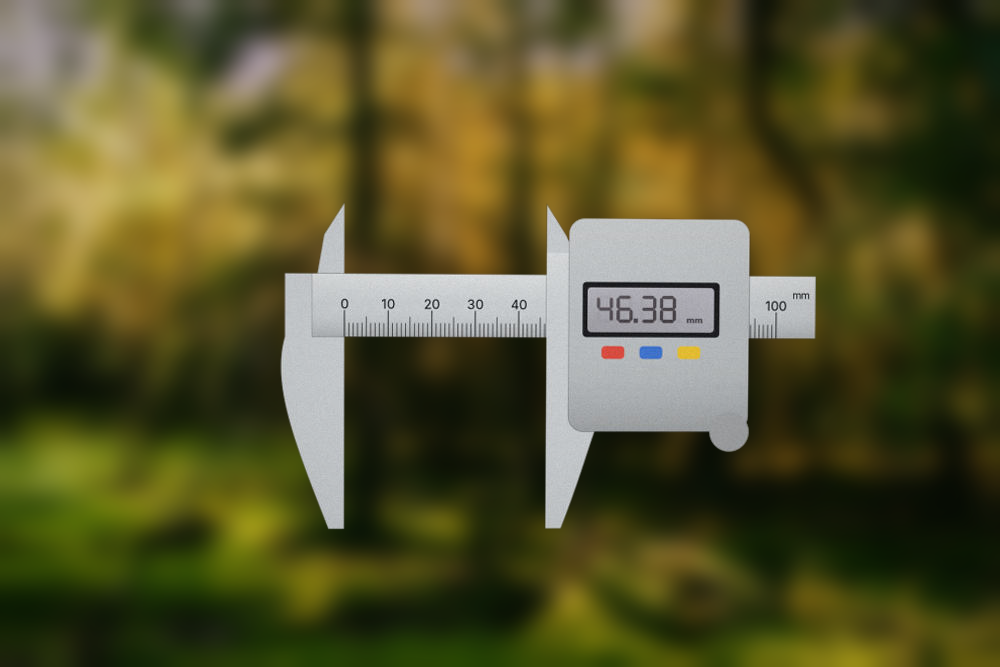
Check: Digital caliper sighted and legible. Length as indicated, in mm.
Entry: 46.38 mm
